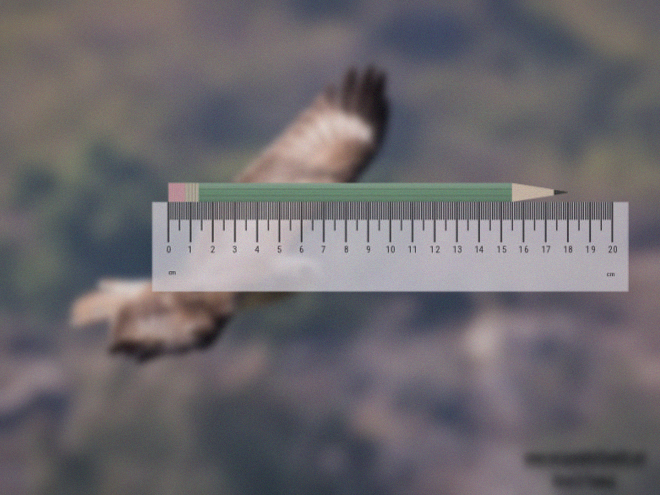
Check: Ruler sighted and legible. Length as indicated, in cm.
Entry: 18 cm
